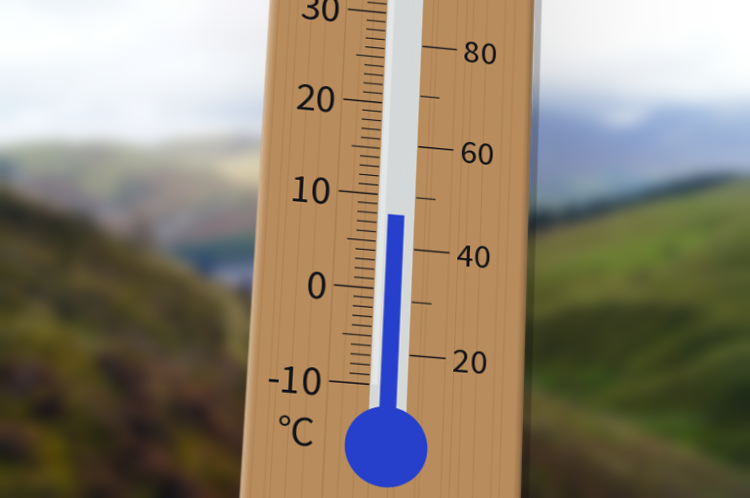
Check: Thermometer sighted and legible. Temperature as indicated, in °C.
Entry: 8 °C
